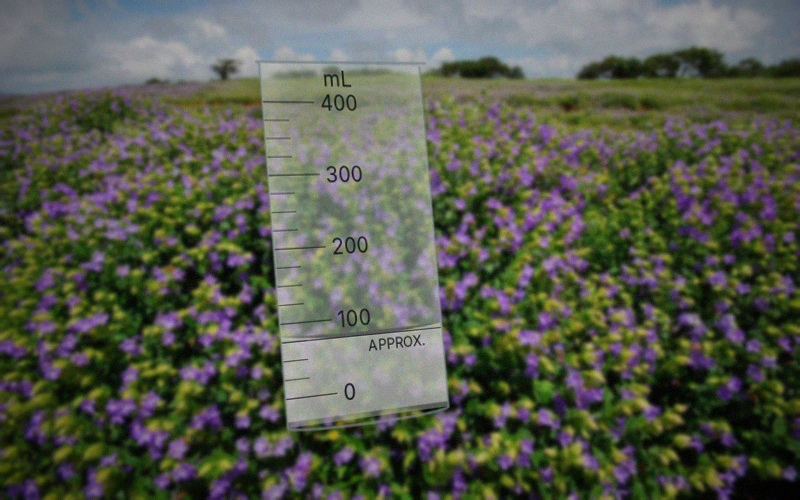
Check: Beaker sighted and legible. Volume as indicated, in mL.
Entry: 75 mL
